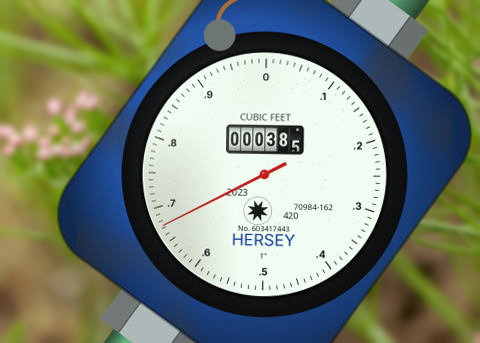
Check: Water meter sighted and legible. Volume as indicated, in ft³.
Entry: 384.67 ft³
